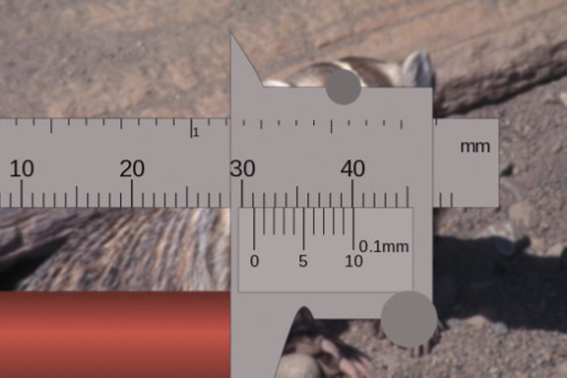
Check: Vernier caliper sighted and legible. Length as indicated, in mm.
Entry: 31.1 mm
